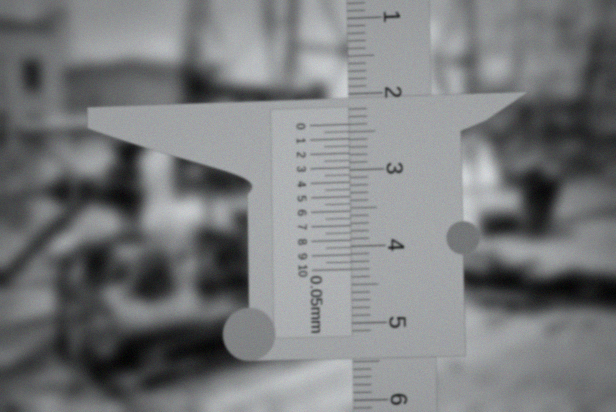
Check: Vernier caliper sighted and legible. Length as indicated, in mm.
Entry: 24.0 mm
